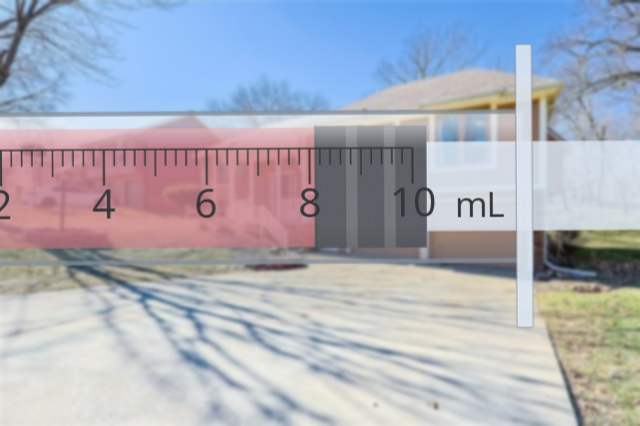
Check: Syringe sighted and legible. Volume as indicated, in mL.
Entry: 8.1 mL
